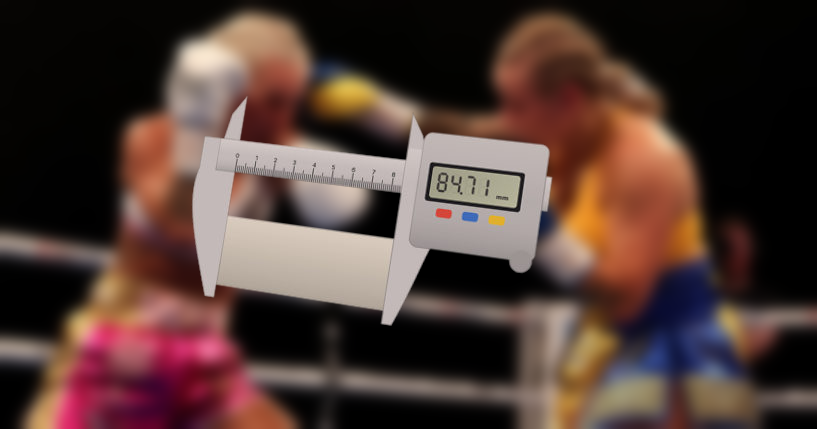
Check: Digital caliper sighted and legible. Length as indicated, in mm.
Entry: 84.71 mm
